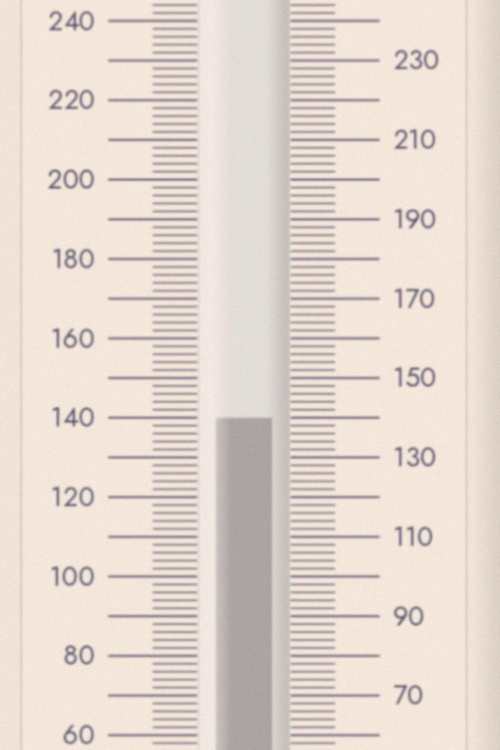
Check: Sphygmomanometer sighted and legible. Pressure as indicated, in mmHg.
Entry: 140 mmHg
